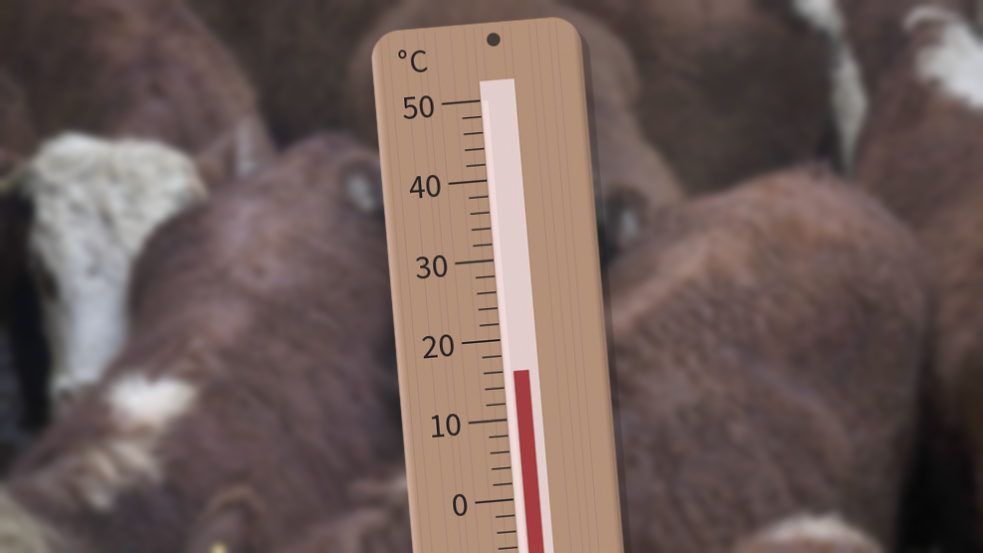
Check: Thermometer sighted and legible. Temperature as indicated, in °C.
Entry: 16 °C
